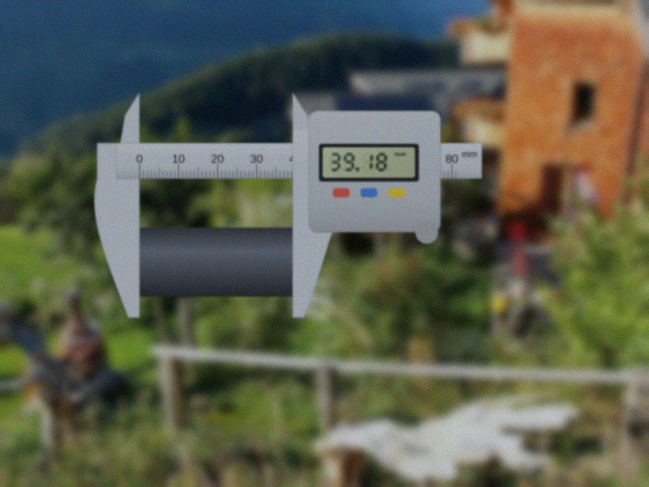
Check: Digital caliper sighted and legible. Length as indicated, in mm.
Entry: 39.18 mm
